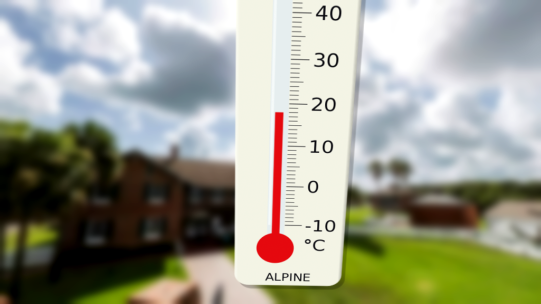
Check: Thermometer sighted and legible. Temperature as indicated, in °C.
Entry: 18 °C
